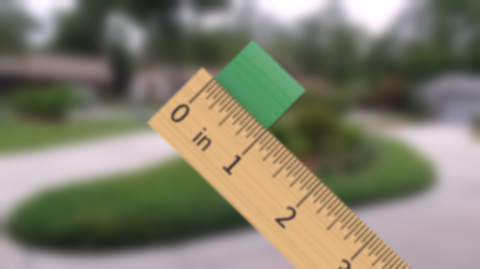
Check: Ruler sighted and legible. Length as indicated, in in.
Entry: 1 in
